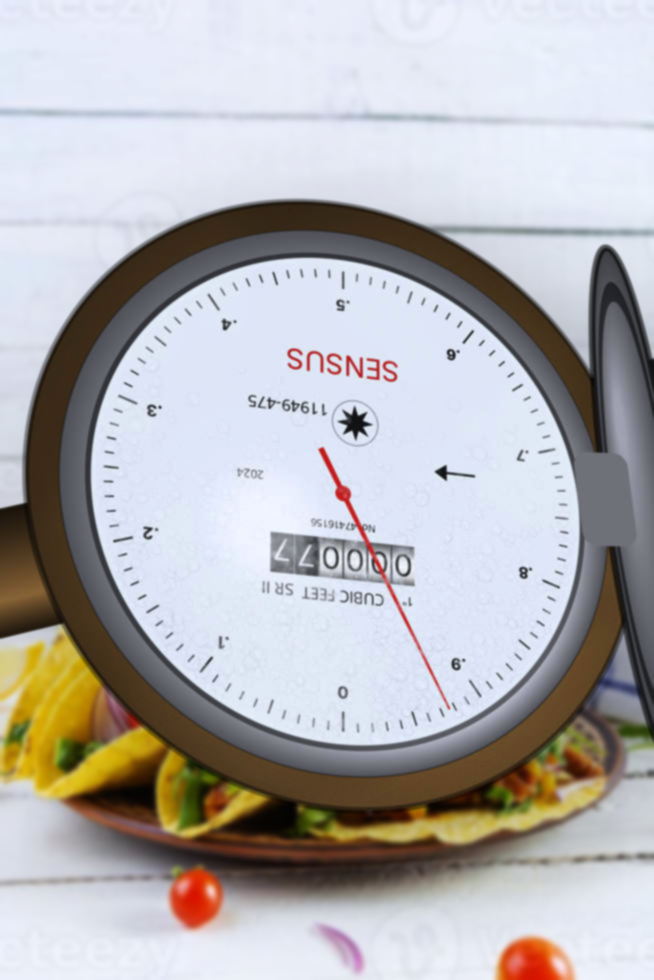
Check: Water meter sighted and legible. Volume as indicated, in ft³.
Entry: 76.92 ft³
